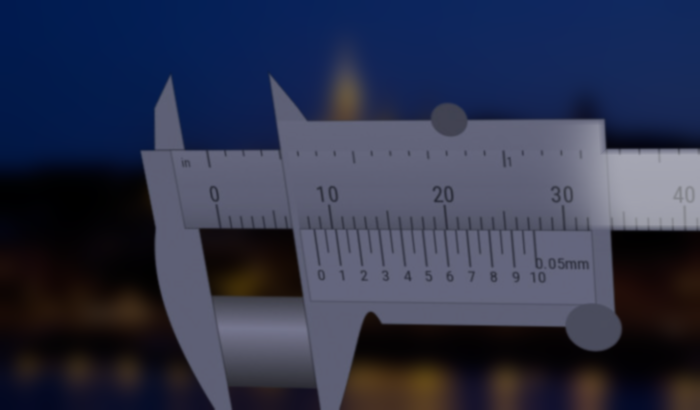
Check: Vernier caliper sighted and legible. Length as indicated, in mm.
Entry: 8.4 mm
